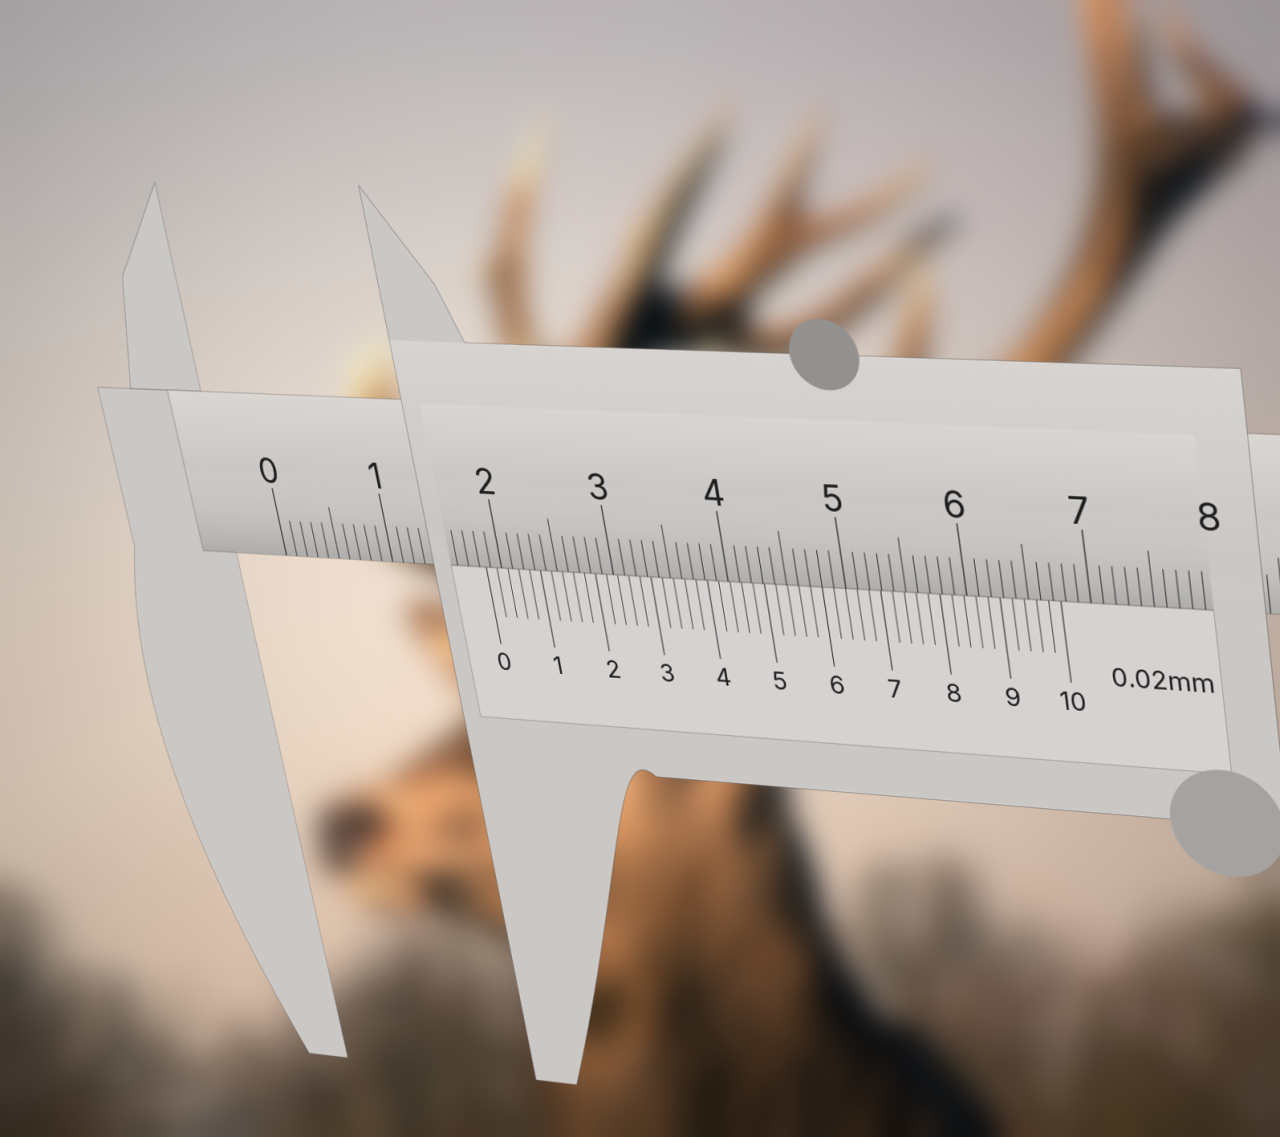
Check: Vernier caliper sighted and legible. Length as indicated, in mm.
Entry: 18.6 mm
